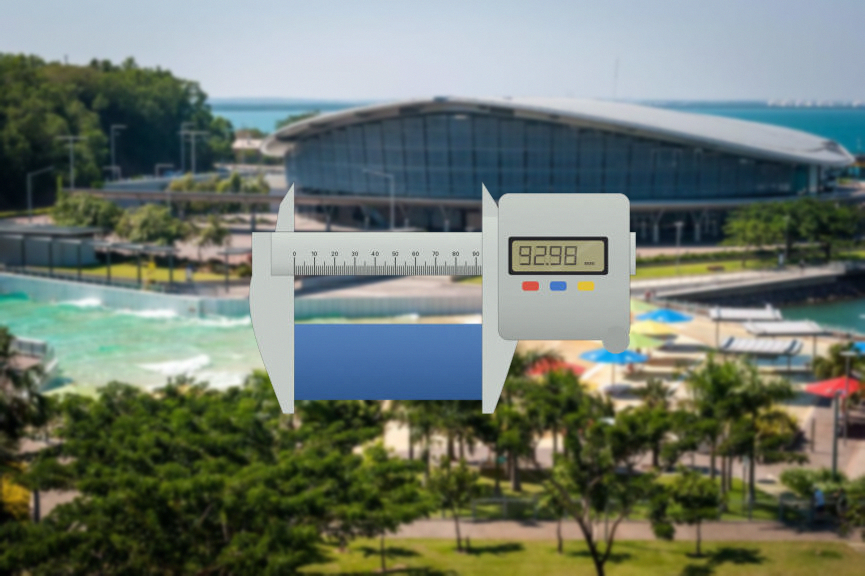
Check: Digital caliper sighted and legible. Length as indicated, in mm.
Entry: 92.98 mm
